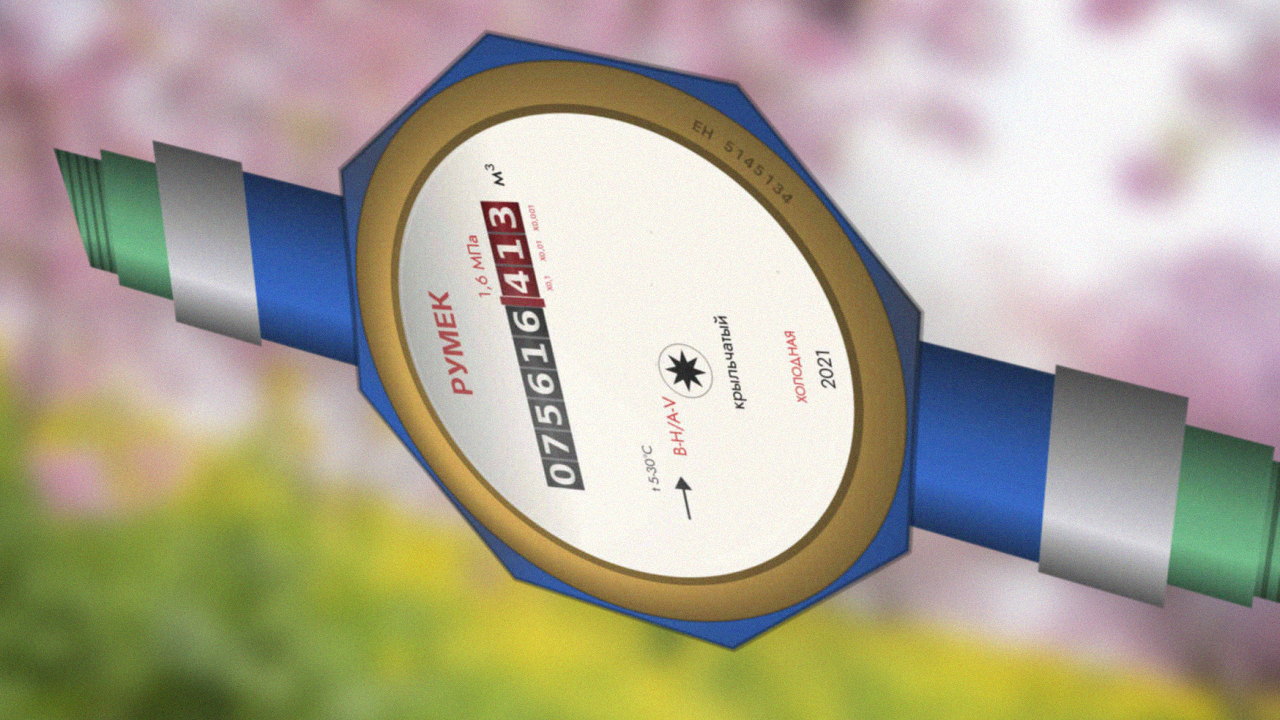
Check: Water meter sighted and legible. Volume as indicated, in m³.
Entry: 75616.413 m³
